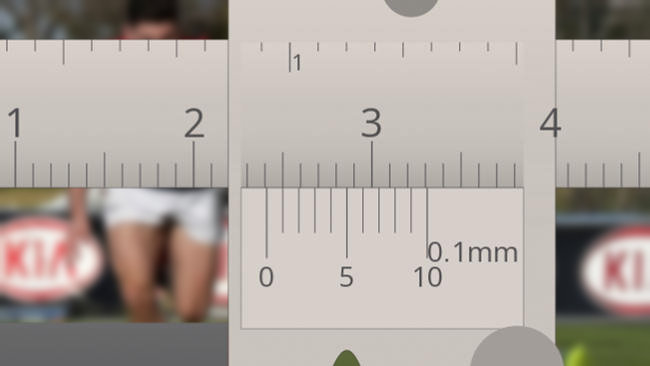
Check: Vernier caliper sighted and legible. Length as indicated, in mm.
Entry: 24.1 mm
